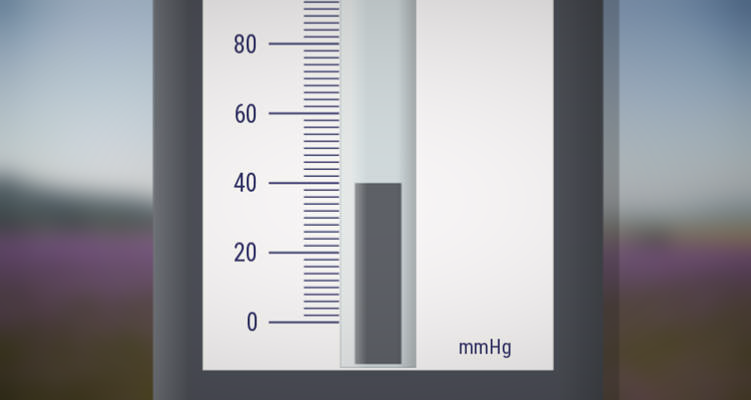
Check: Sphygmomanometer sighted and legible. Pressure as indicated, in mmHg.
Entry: 40 mmHg
